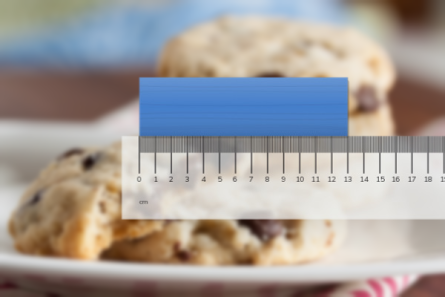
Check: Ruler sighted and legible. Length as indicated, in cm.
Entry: 13 cm
